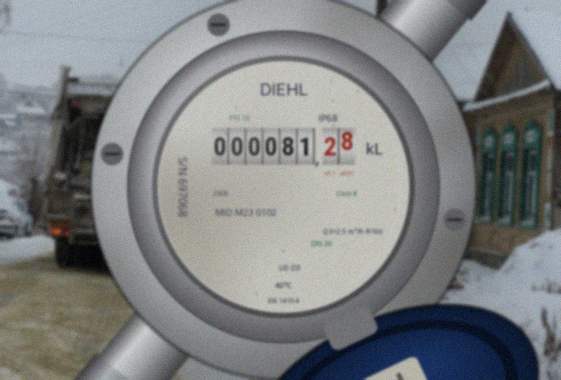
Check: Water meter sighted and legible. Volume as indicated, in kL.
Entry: 81.28 kL
